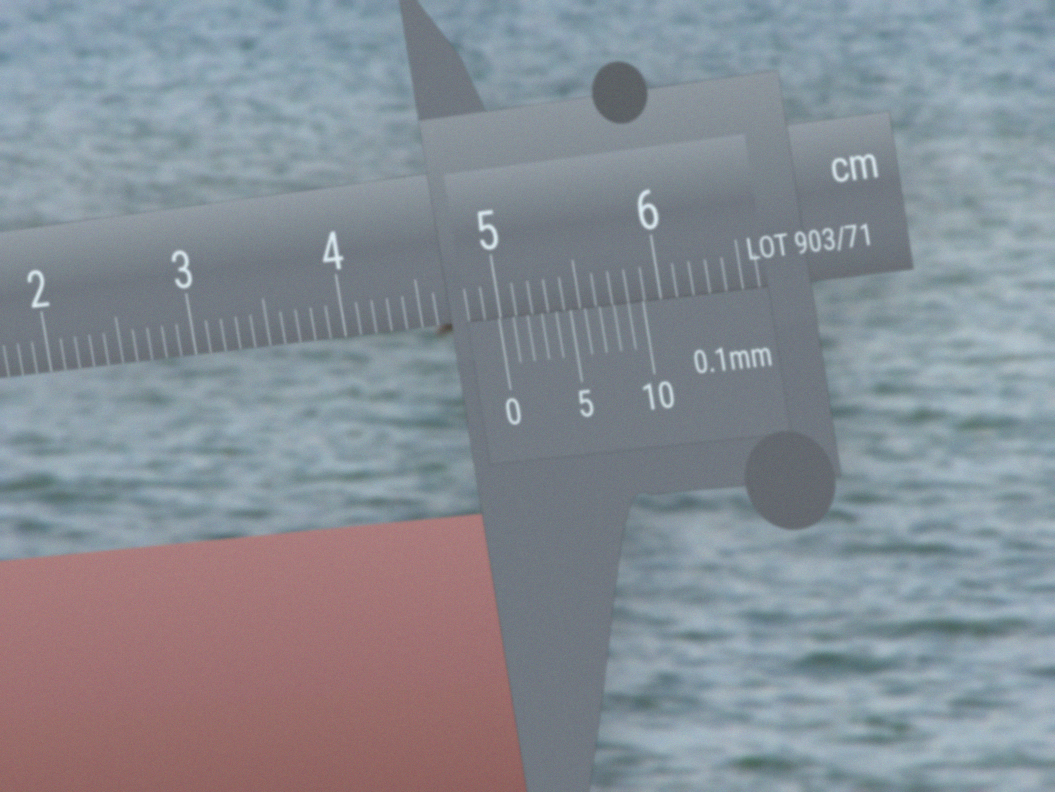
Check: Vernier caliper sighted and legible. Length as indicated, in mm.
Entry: 49.9 mm
